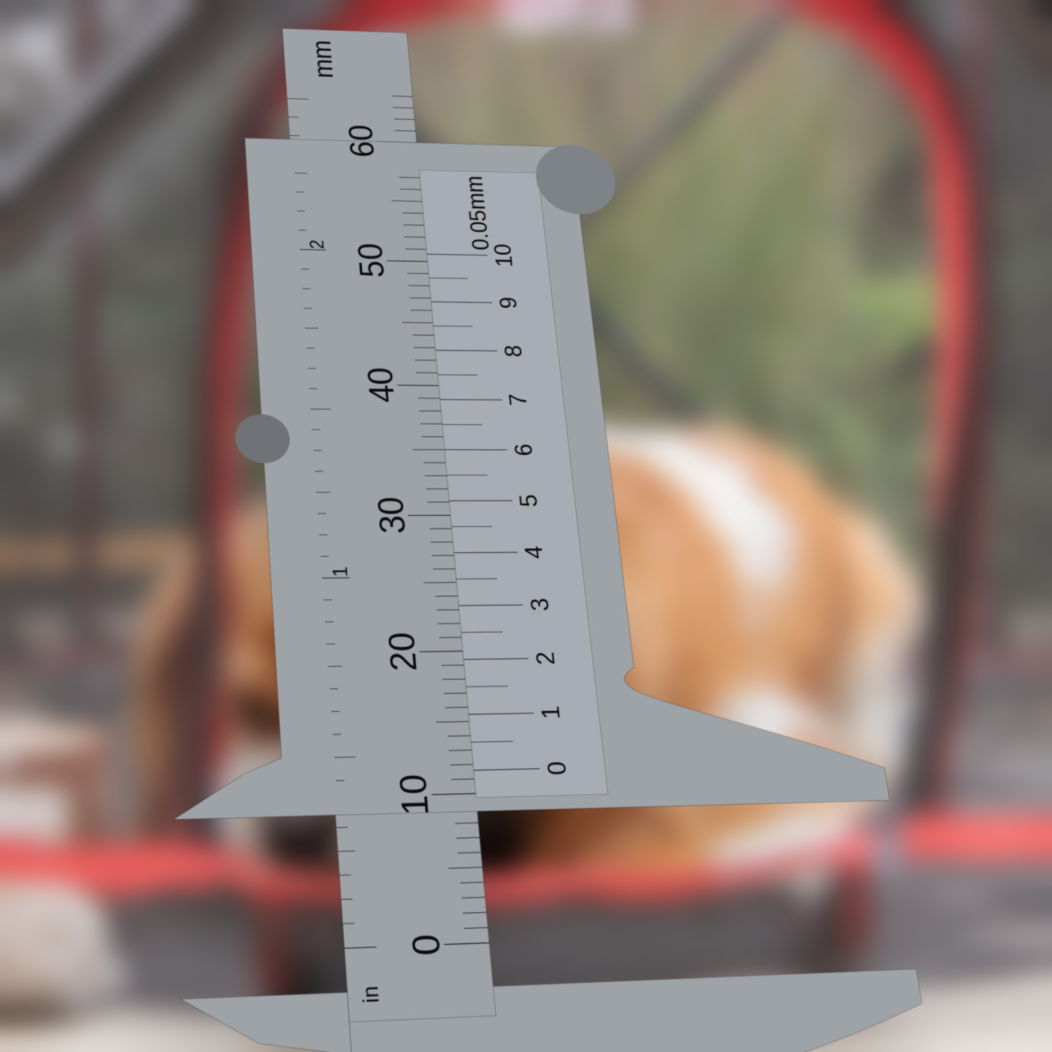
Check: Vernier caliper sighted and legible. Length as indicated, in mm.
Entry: 11.6 mm
